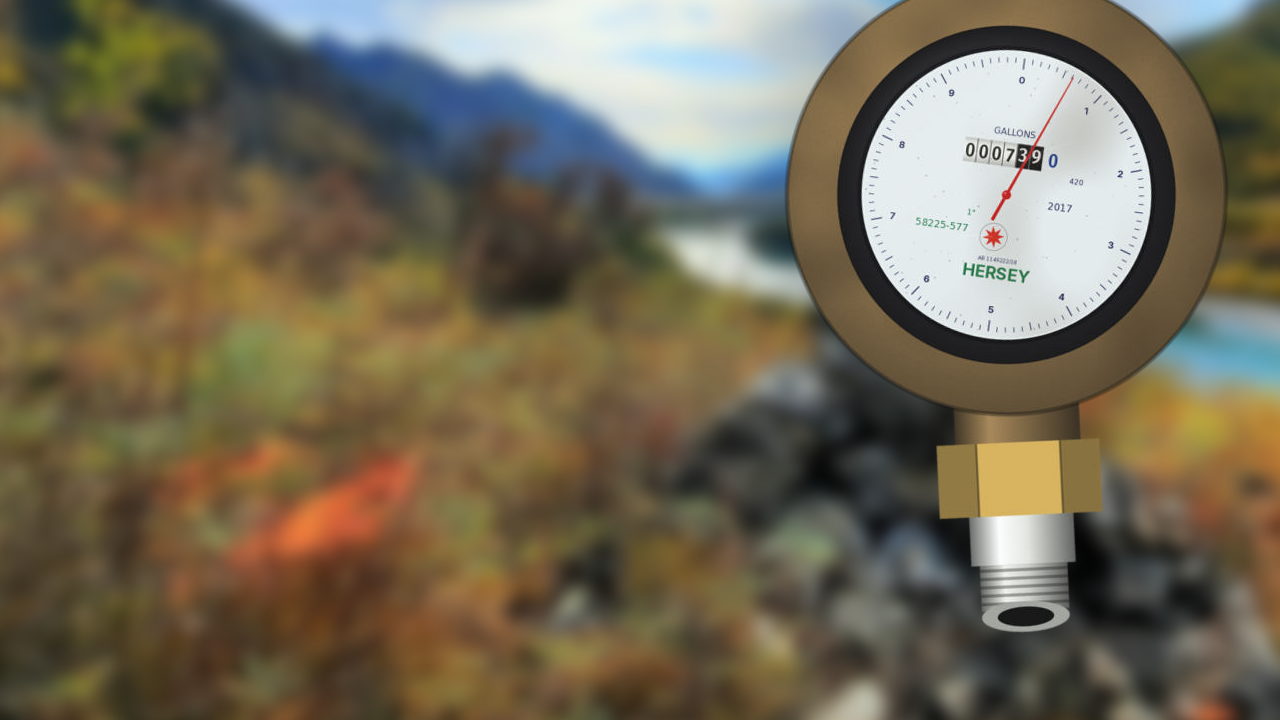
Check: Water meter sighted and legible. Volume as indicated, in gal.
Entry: 7390.6 gal
